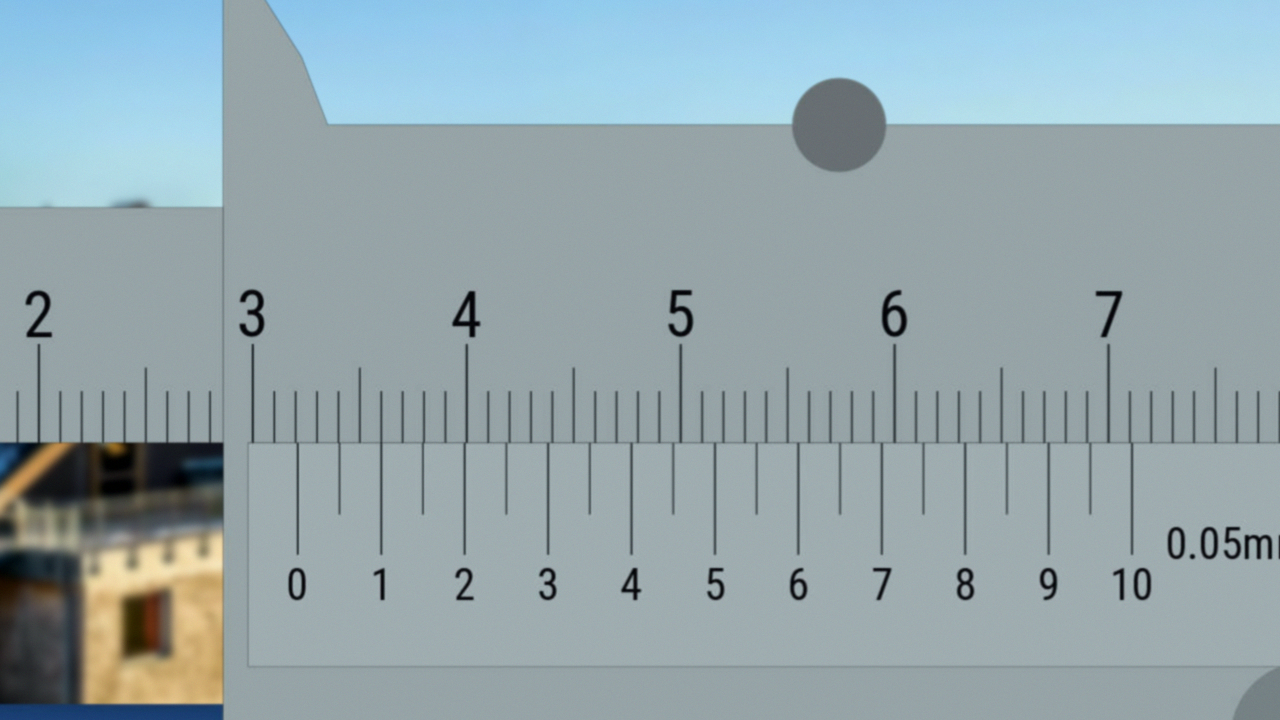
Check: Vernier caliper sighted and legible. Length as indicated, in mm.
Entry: 32.1 mm
